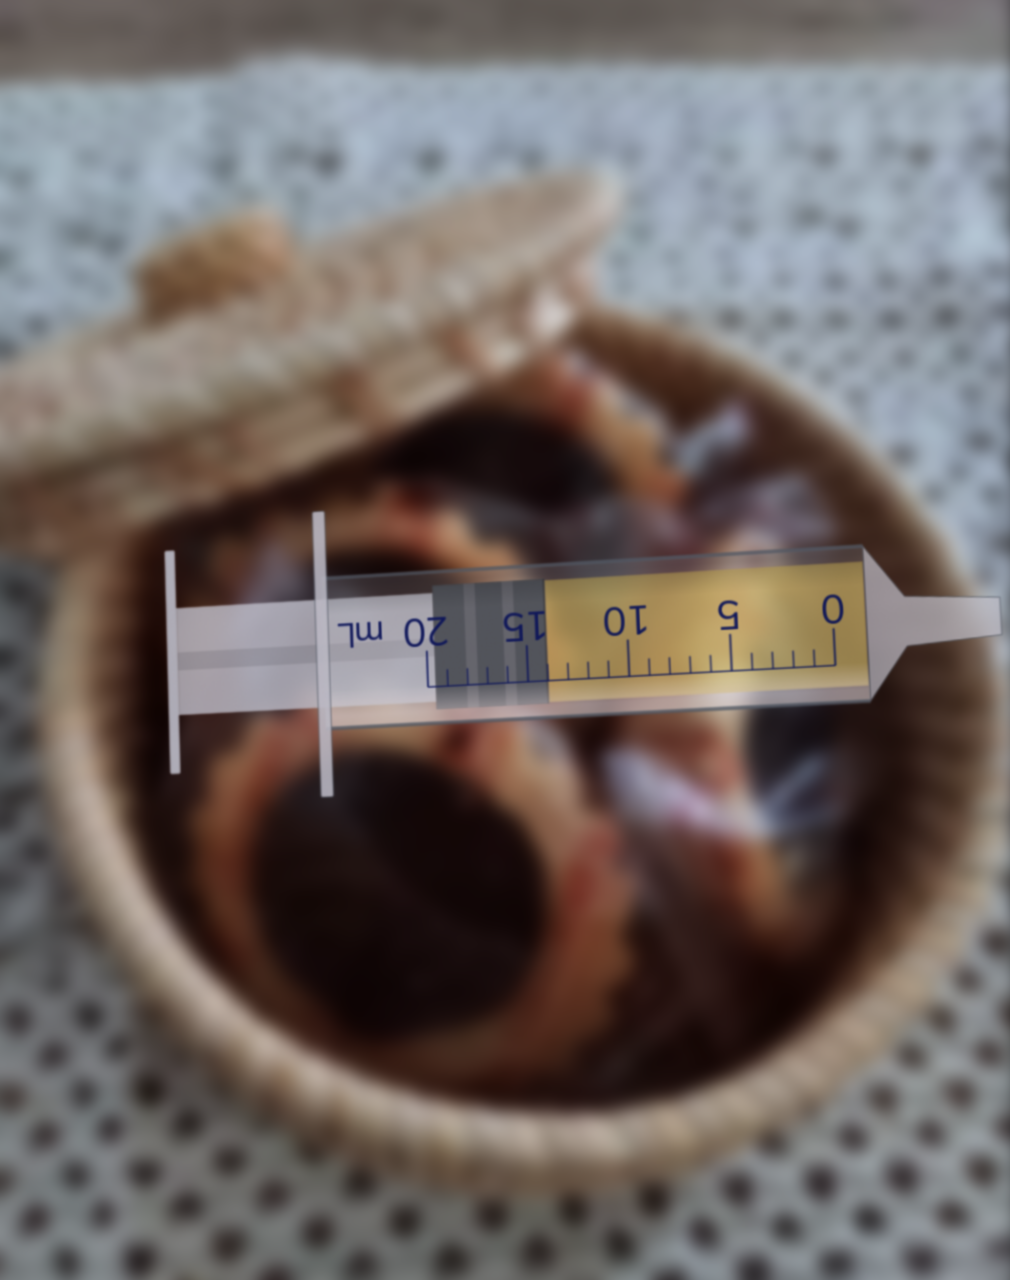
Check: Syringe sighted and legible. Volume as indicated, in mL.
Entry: 14 mL
